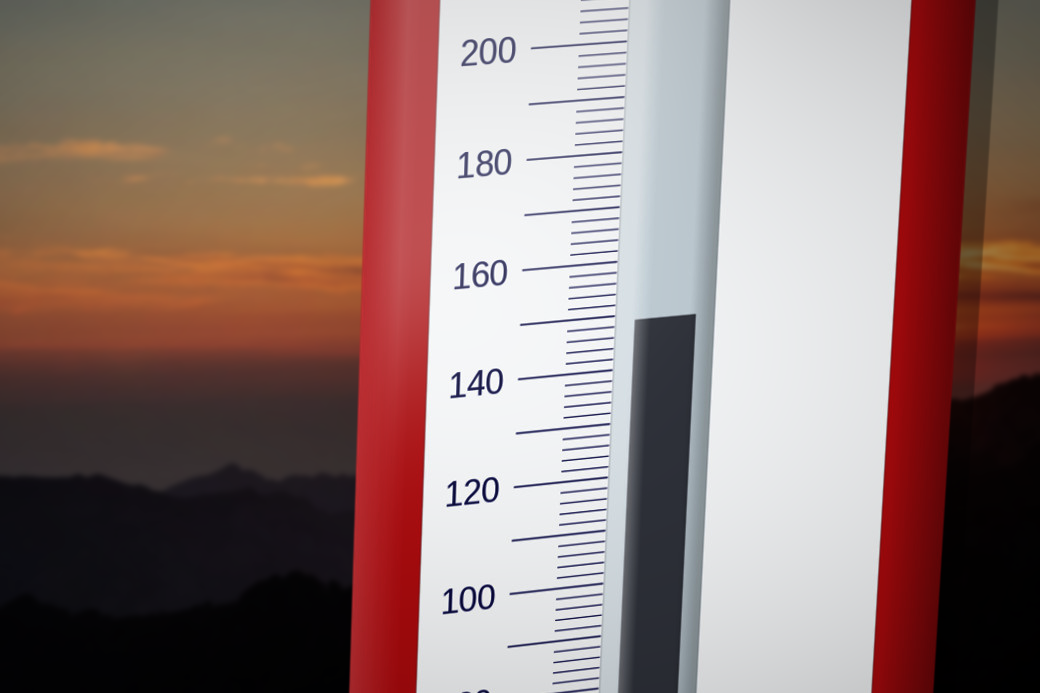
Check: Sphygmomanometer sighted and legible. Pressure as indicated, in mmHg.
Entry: 149 mmHg
